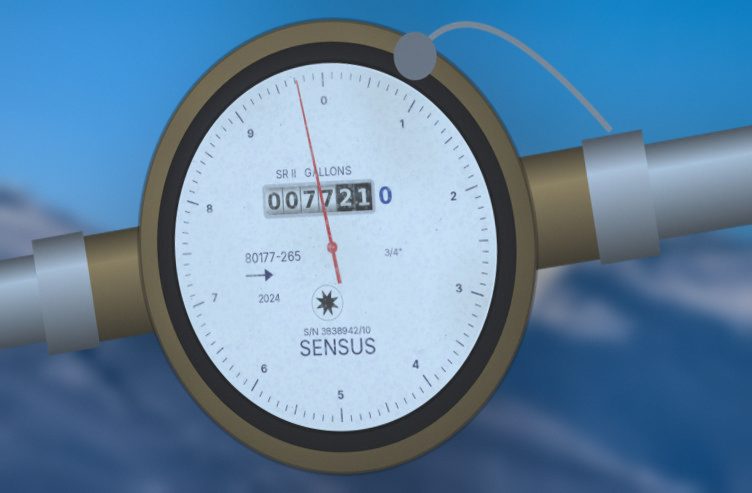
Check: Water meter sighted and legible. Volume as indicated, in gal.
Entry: 77209.7 gal
